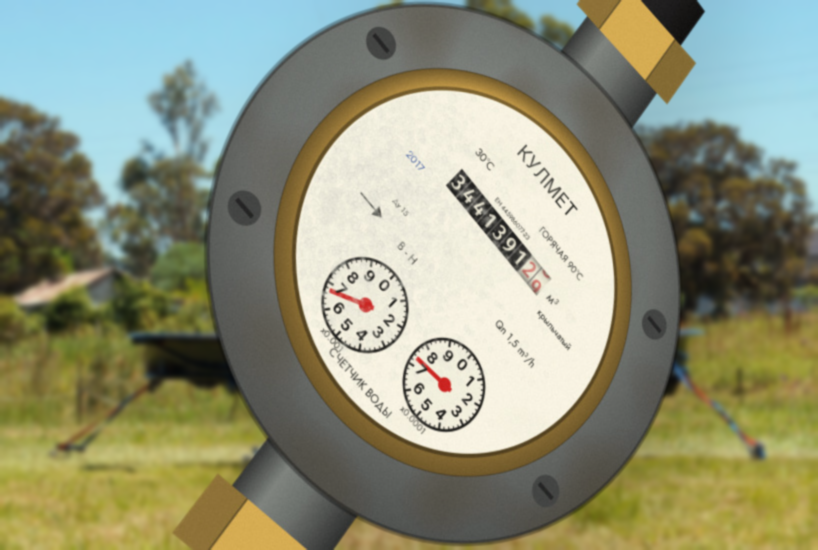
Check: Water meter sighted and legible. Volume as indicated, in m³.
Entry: 3441391.2867 m³
